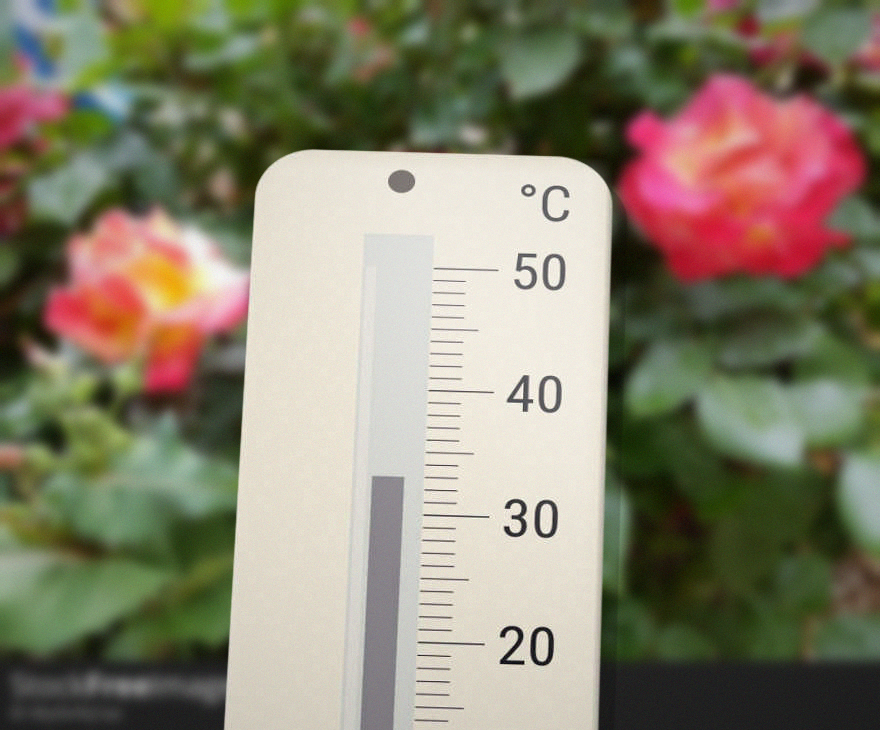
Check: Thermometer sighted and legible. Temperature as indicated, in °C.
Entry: 33 °C
